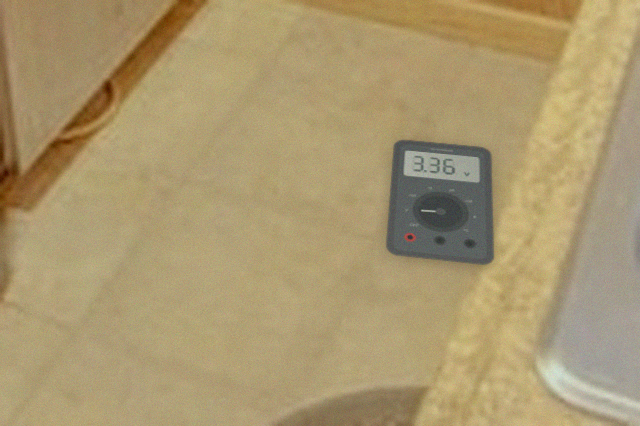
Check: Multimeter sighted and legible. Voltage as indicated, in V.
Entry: 3.36 V
